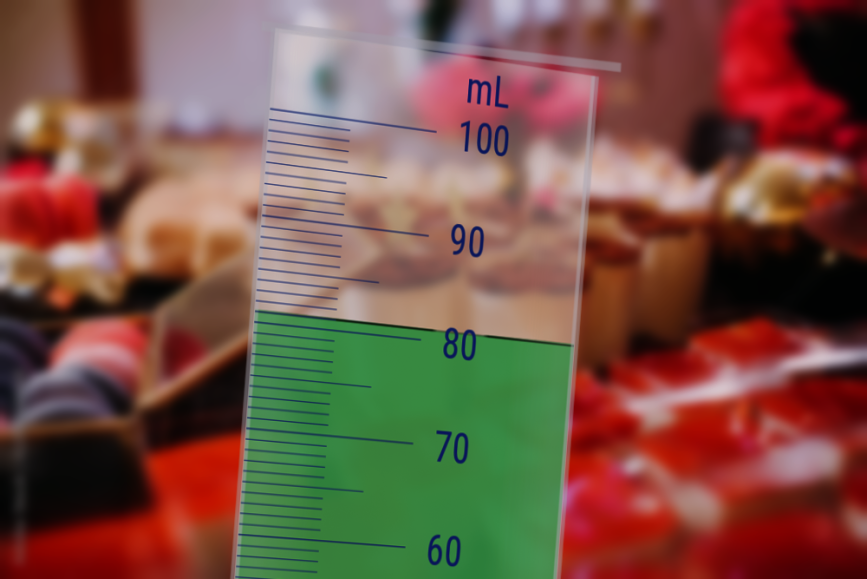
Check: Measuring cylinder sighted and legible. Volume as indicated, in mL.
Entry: 81 mL
